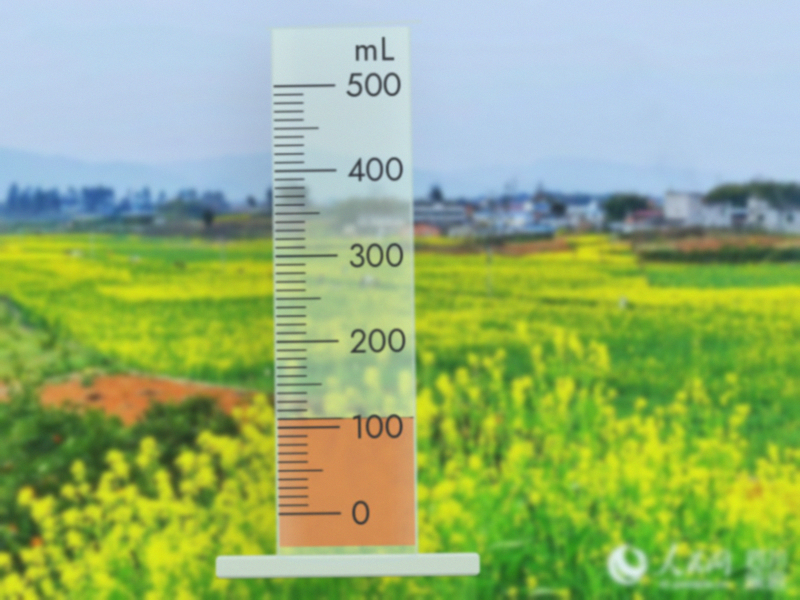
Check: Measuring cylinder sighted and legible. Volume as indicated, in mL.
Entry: 110 mL
